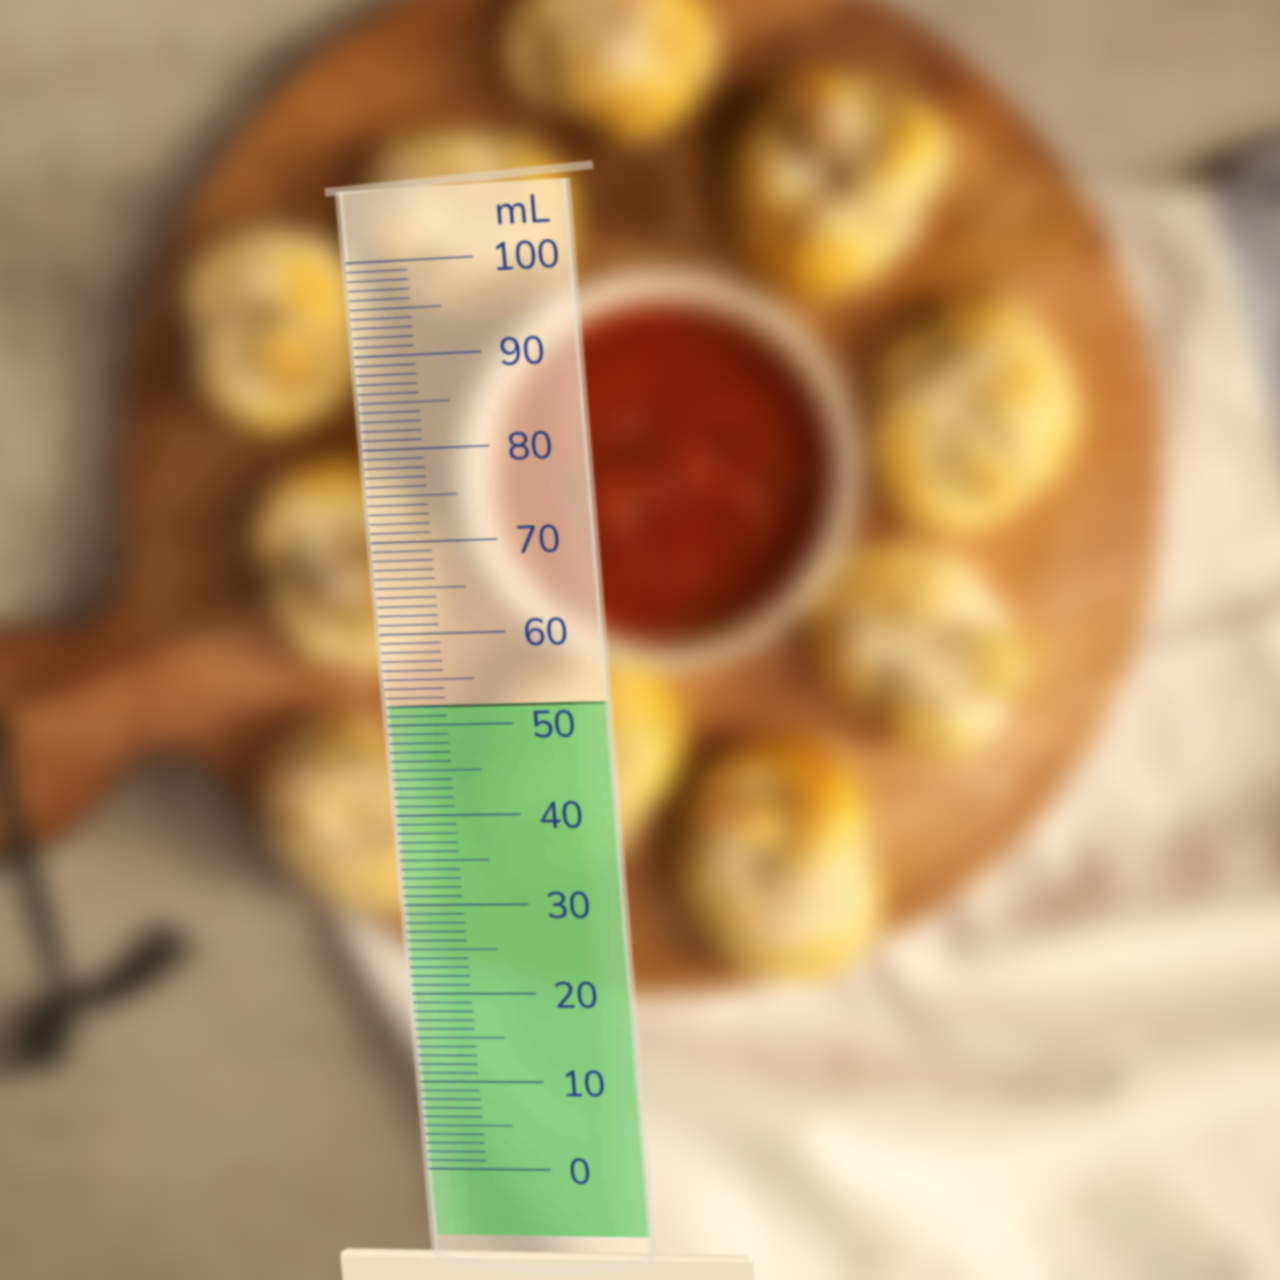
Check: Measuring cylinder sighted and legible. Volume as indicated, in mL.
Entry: 52 mL
